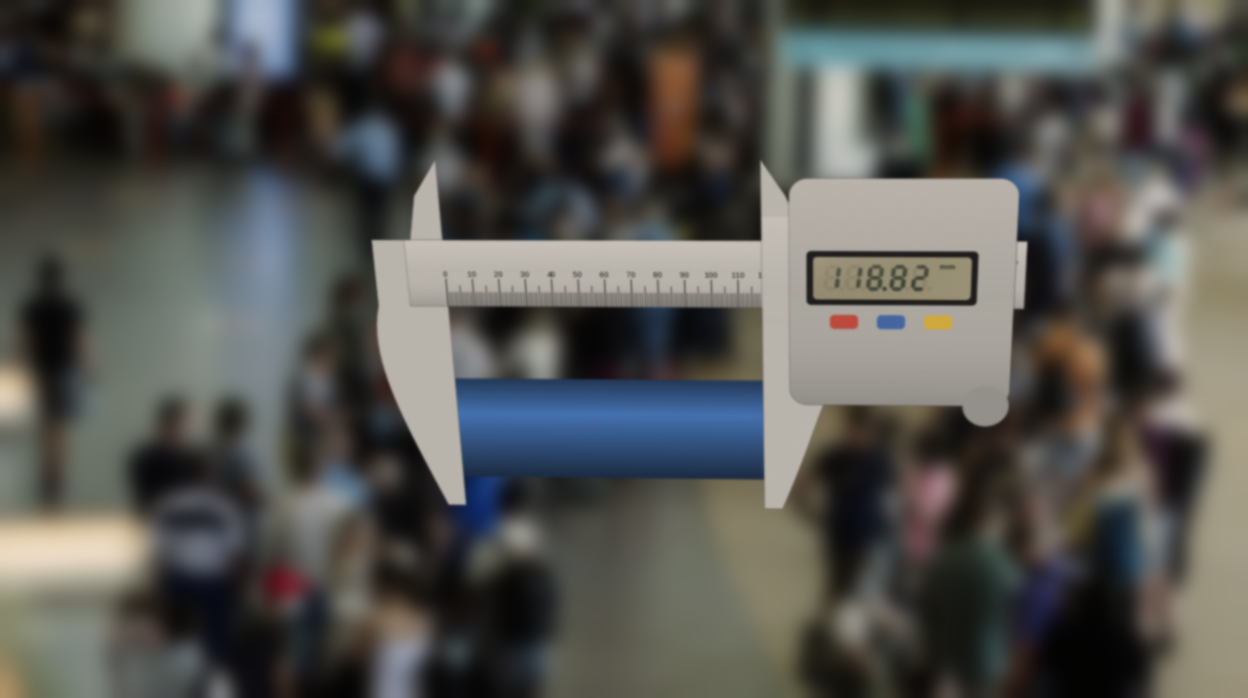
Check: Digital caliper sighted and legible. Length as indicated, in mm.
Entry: 118.82 mm
